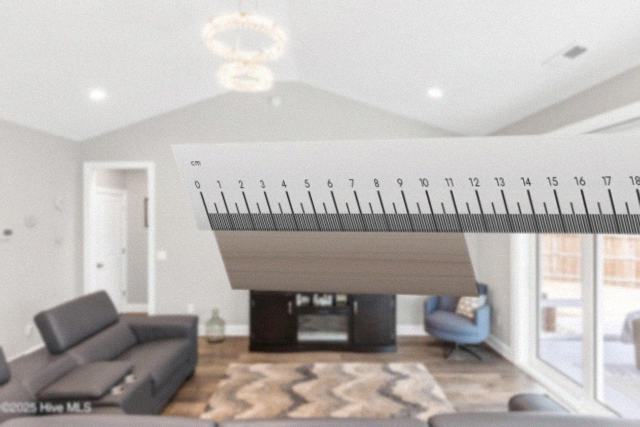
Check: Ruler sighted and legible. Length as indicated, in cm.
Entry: 11 cm
